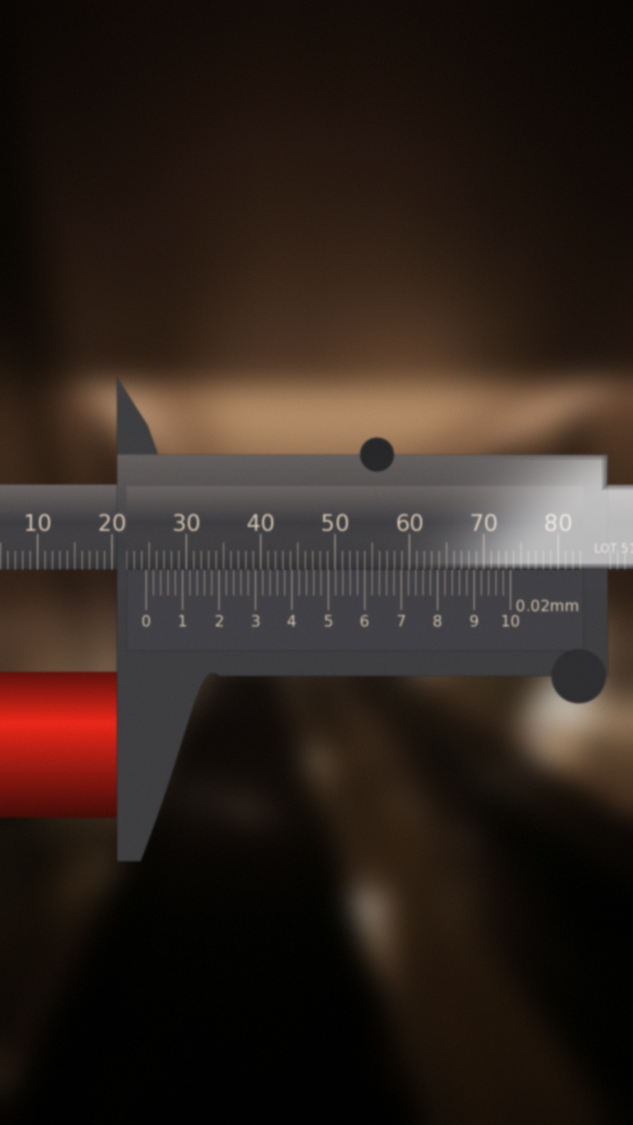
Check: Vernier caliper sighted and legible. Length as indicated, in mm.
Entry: 24.6 mm
